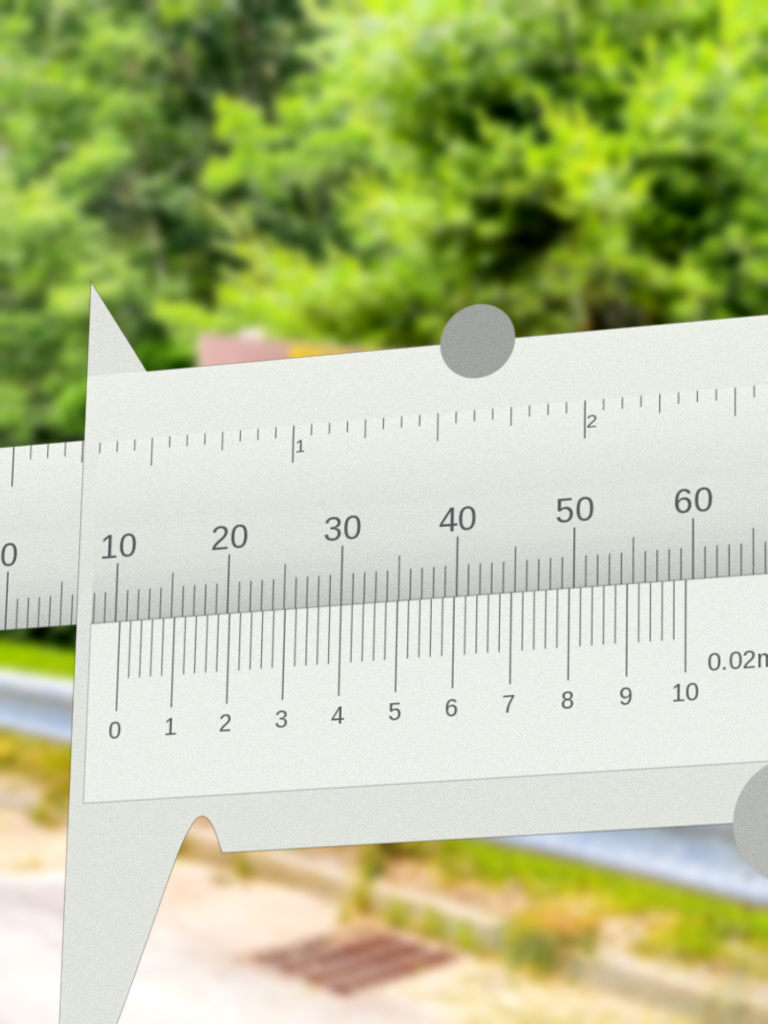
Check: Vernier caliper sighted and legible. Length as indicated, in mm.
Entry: 10.4 mm
